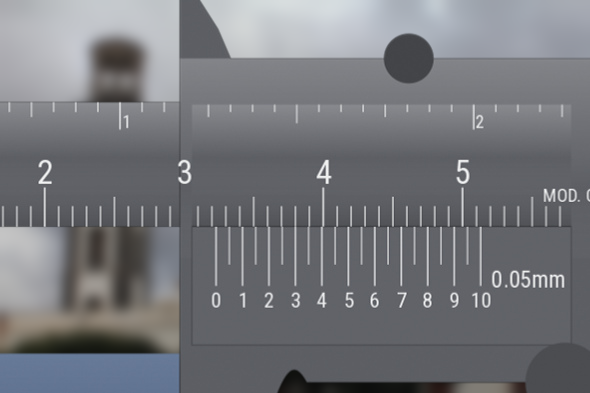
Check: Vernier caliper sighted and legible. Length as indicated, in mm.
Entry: 32.3 mm
